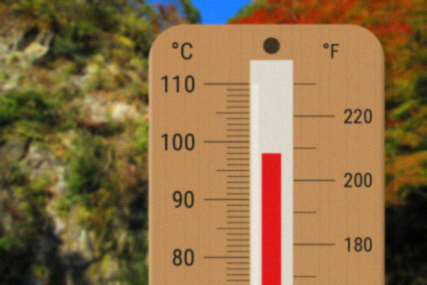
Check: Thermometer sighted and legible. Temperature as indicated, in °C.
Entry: 98 °C
